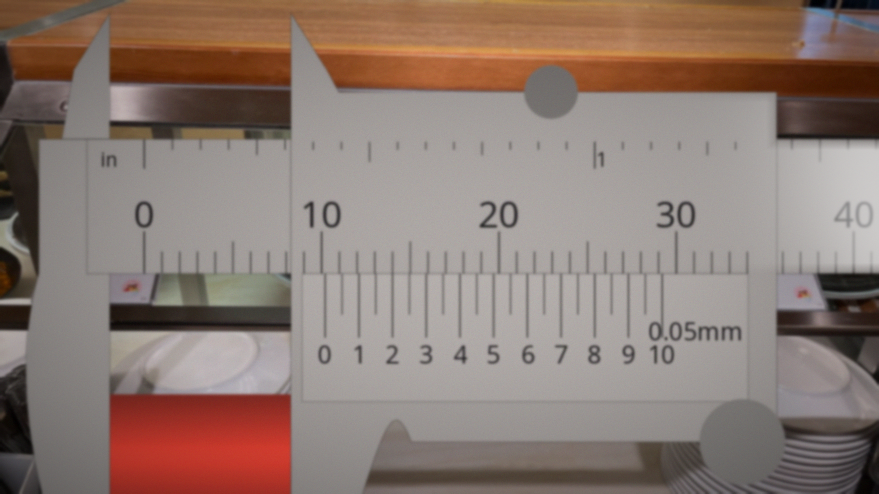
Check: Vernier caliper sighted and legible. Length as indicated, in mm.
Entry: 10.2 mm
